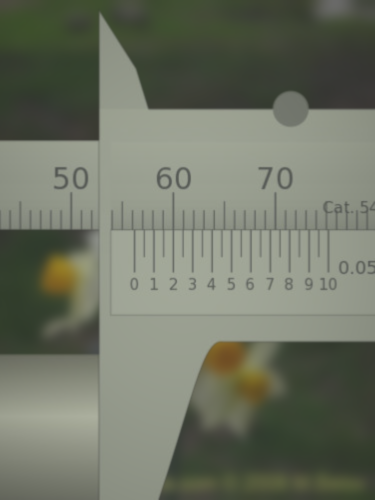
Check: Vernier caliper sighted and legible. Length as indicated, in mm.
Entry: 56.2 mm
